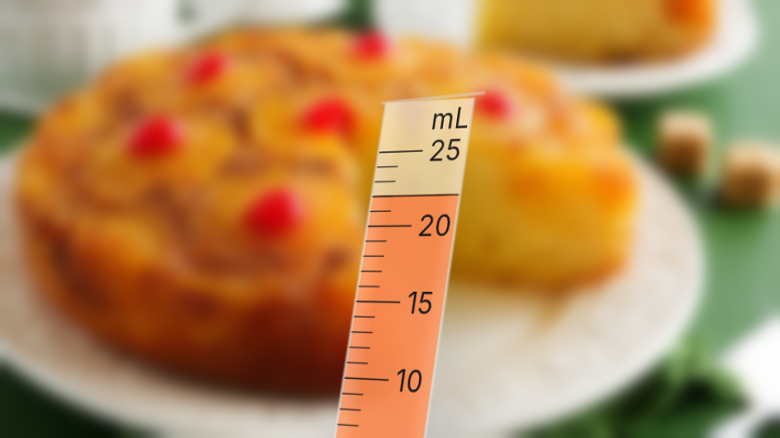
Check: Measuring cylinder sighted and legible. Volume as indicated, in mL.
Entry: 22 mL
